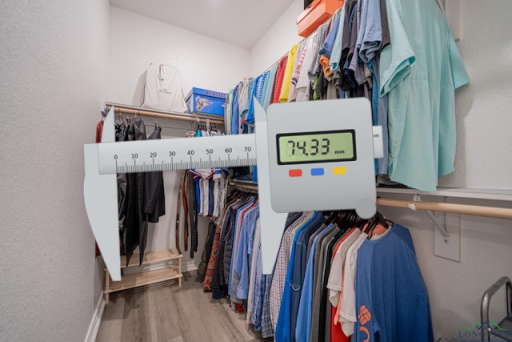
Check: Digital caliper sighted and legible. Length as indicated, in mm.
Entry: 74.33 mm
